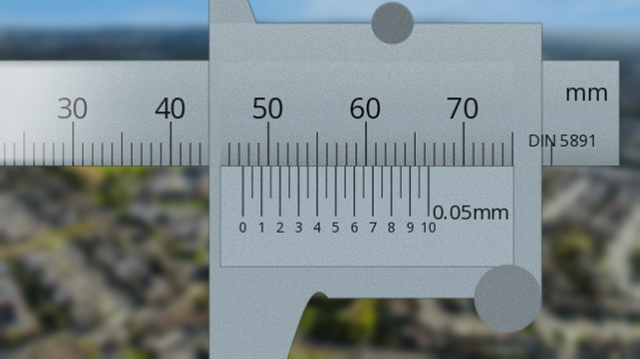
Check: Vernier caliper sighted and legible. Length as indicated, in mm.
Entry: 47.4 mm
